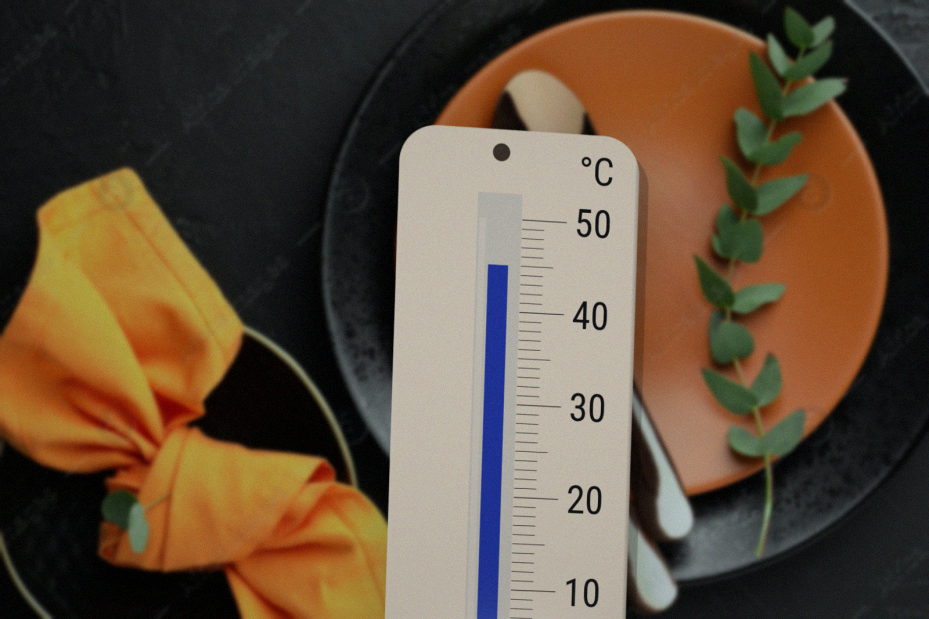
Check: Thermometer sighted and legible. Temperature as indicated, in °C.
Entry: 45 °C
